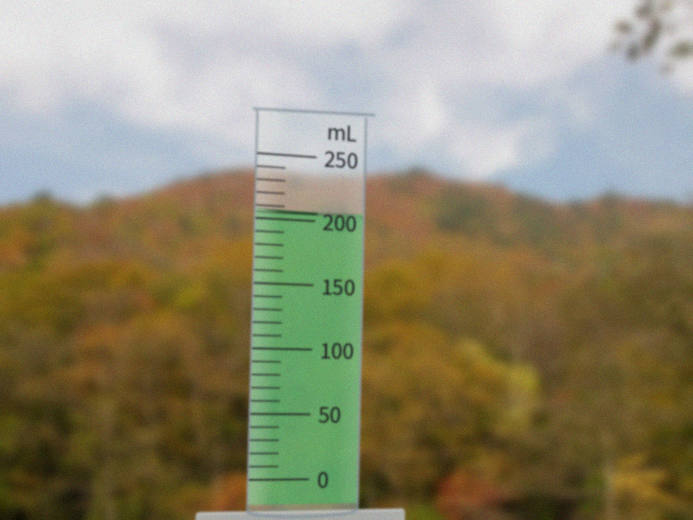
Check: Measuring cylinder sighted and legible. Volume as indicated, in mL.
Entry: 205 mL
